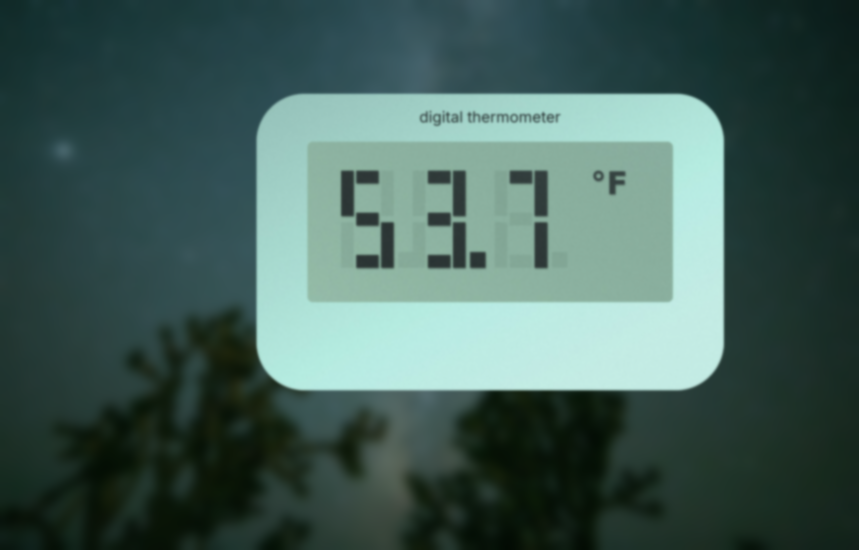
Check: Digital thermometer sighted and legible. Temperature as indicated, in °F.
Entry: 53.7 °F
